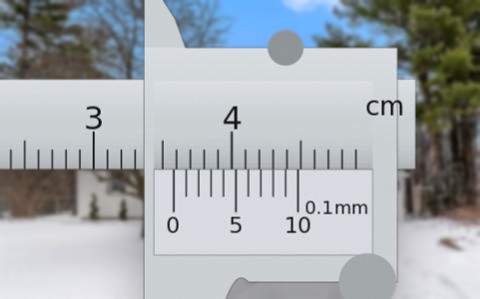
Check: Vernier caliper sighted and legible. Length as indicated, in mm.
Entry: 35.8 mm
